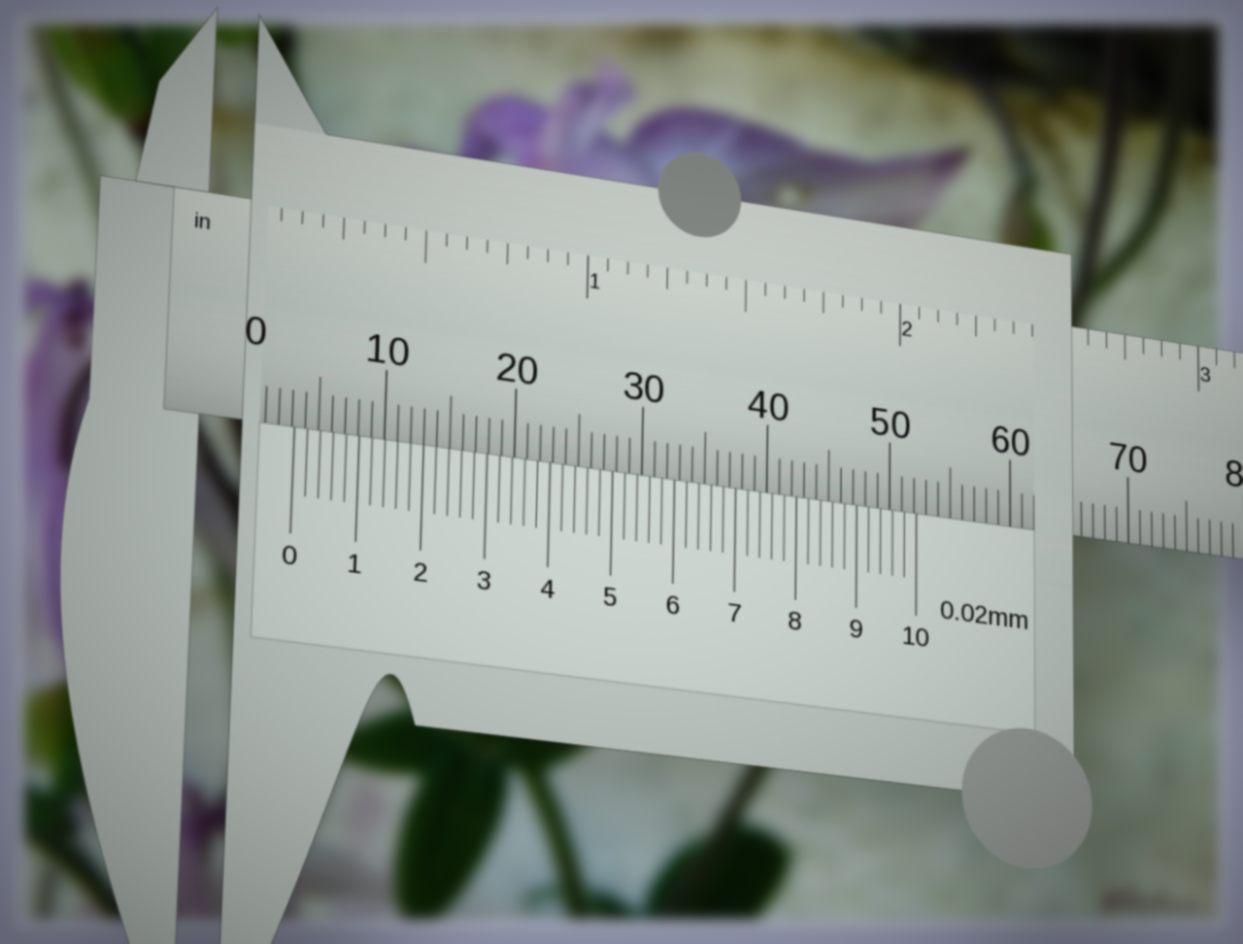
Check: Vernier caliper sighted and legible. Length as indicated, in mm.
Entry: 3.2 mm
